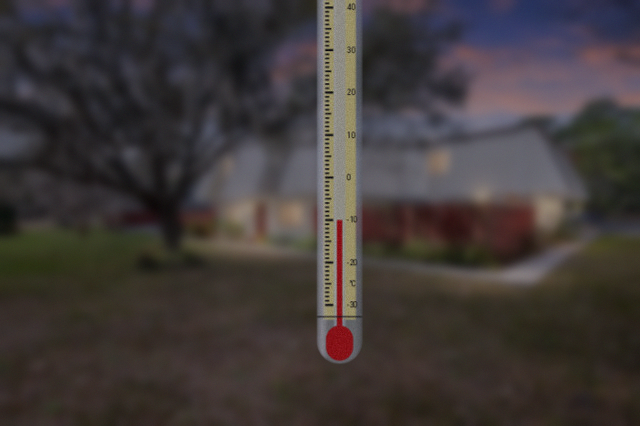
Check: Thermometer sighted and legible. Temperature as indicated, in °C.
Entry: -10 °C
